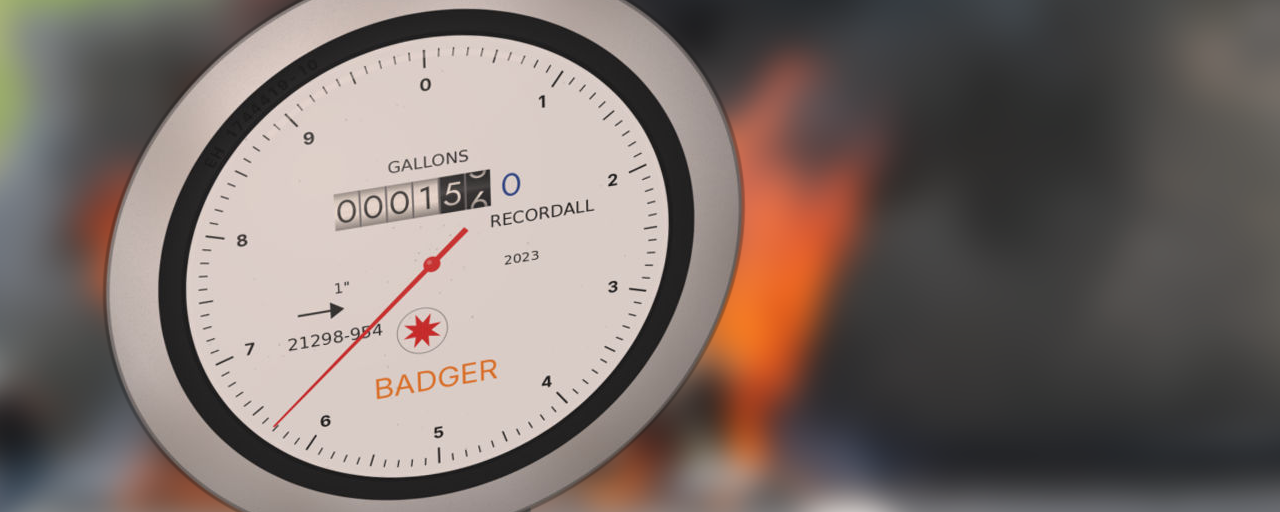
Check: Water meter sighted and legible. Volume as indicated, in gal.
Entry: 1556.3 gal
